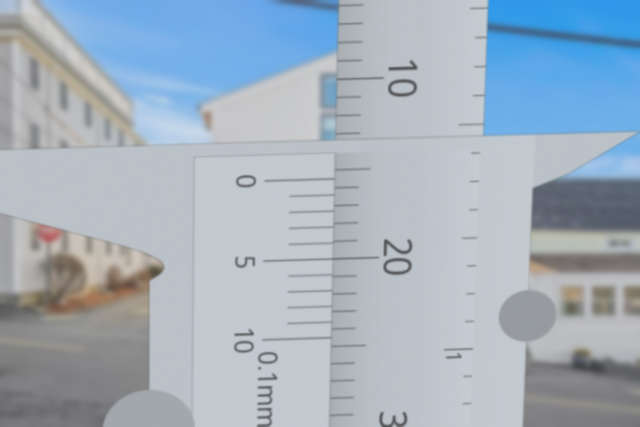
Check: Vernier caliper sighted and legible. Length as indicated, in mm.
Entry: 15.5 mm
